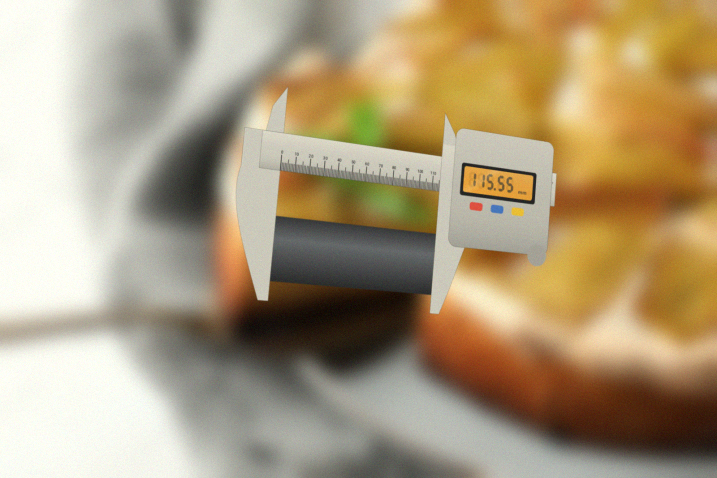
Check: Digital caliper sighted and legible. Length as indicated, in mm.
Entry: 115.55 mm
